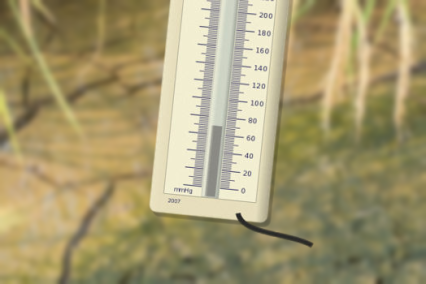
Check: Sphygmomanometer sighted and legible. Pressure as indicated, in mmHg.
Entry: 70 mmHg
